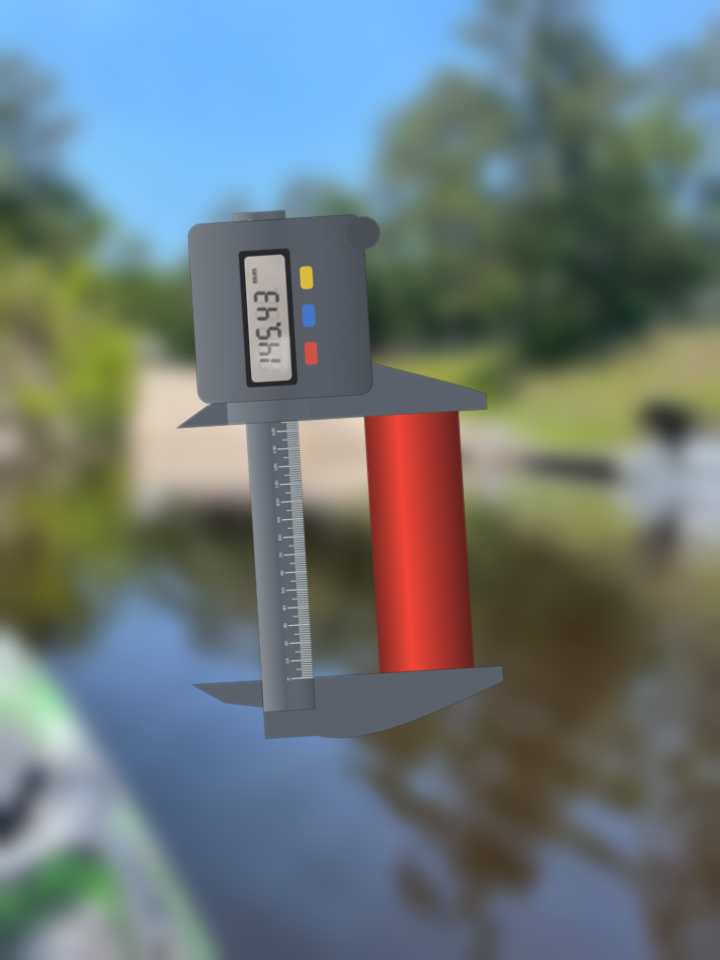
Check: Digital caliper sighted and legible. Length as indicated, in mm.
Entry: 145.43 mm
